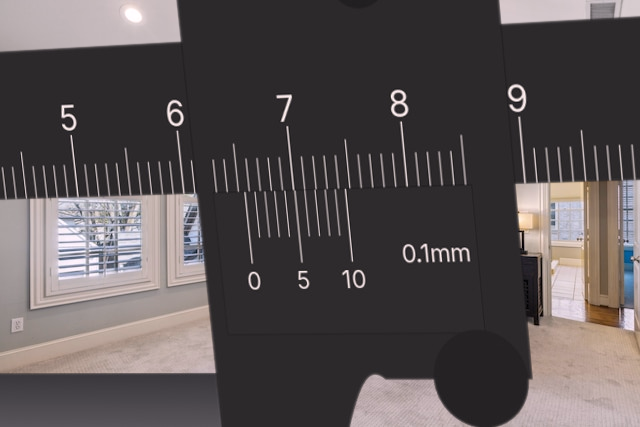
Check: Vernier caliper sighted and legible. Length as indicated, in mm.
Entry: 65.6 mm
